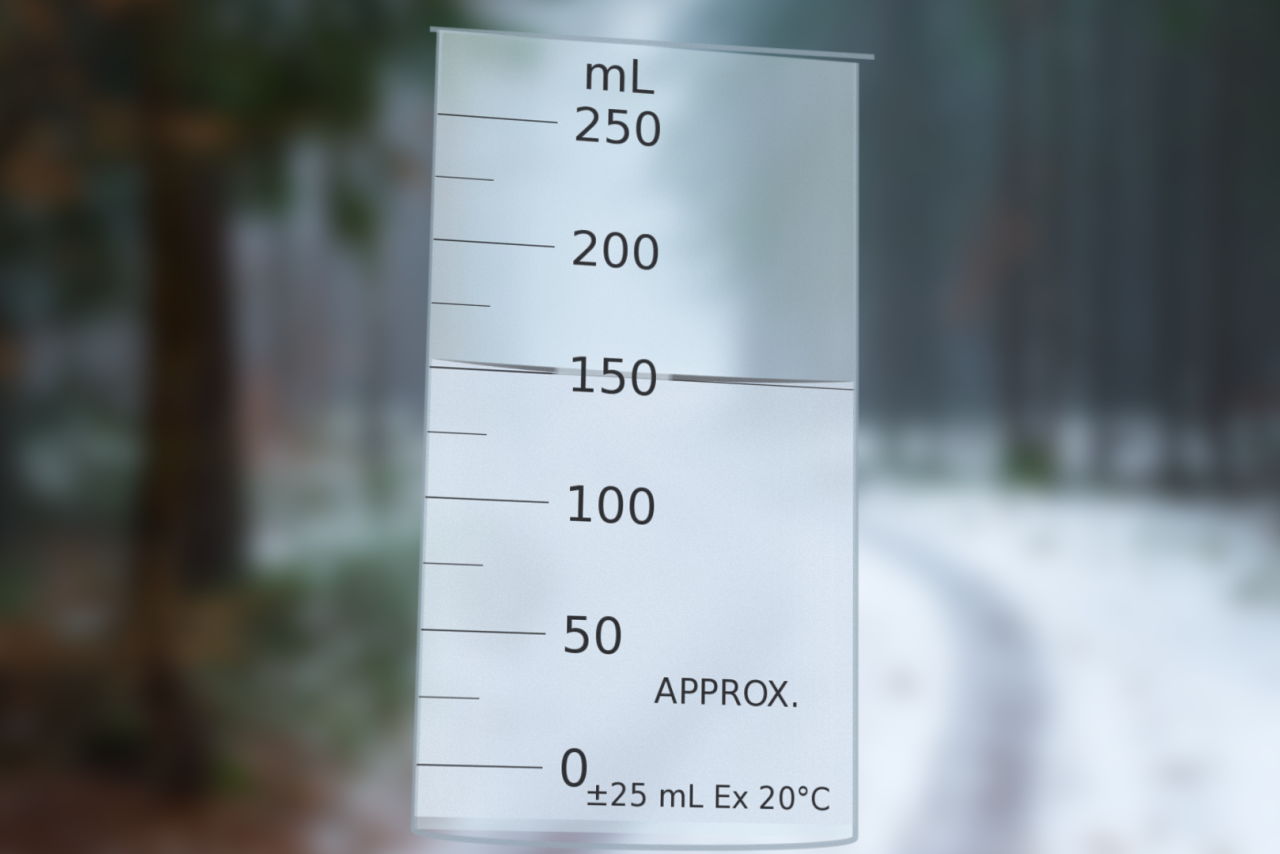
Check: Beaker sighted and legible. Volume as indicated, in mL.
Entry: 150 mL
